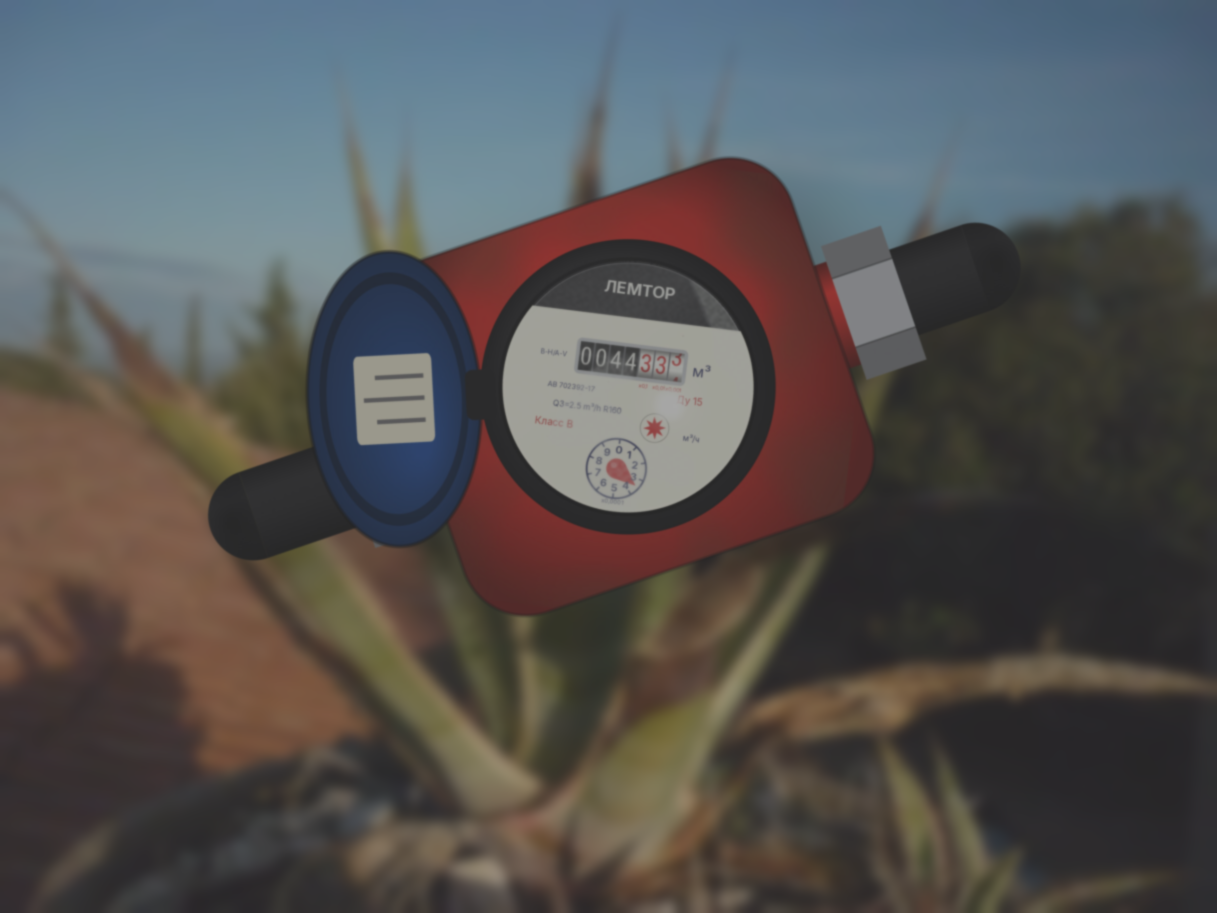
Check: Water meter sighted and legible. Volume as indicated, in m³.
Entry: 44.3333 m³
